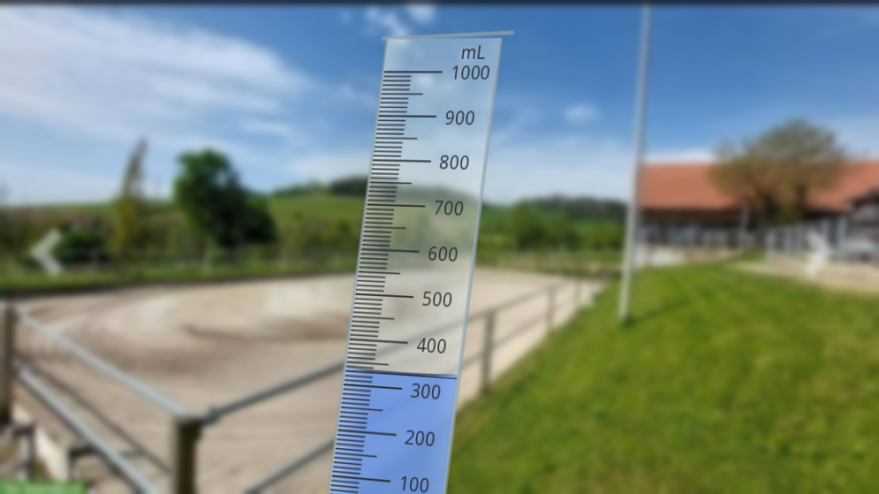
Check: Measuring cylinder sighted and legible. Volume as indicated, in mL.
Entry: 330 mL
